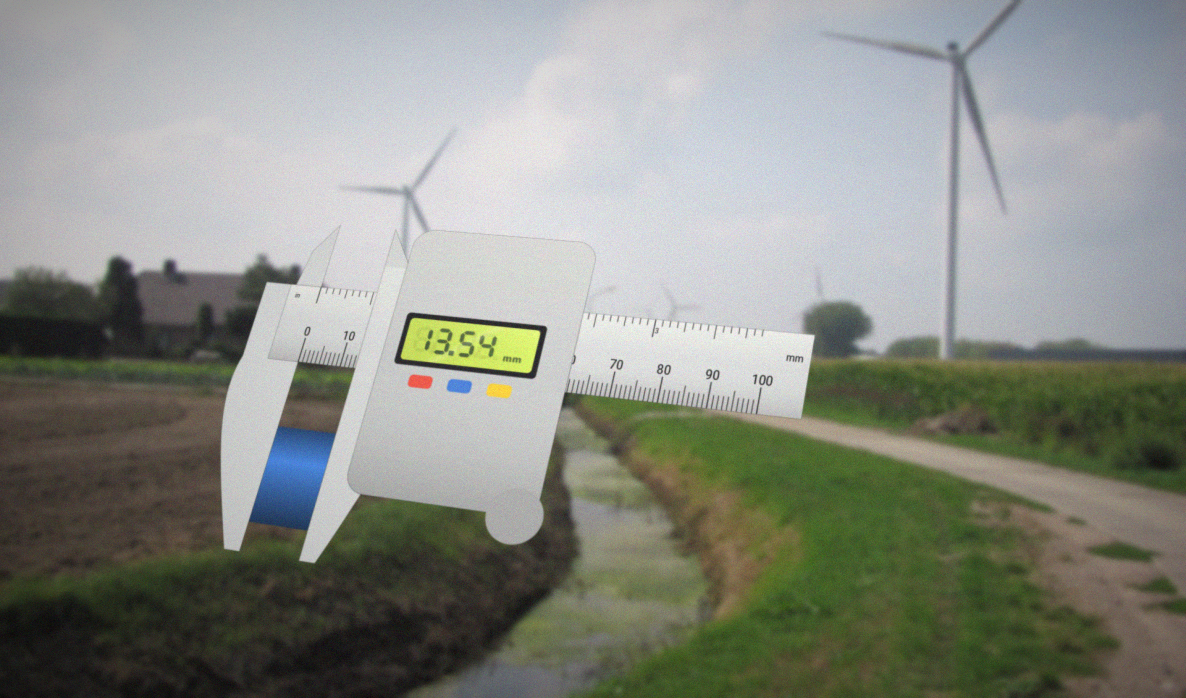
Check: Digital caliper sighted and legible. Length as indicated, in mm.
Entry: 13.54 mm
